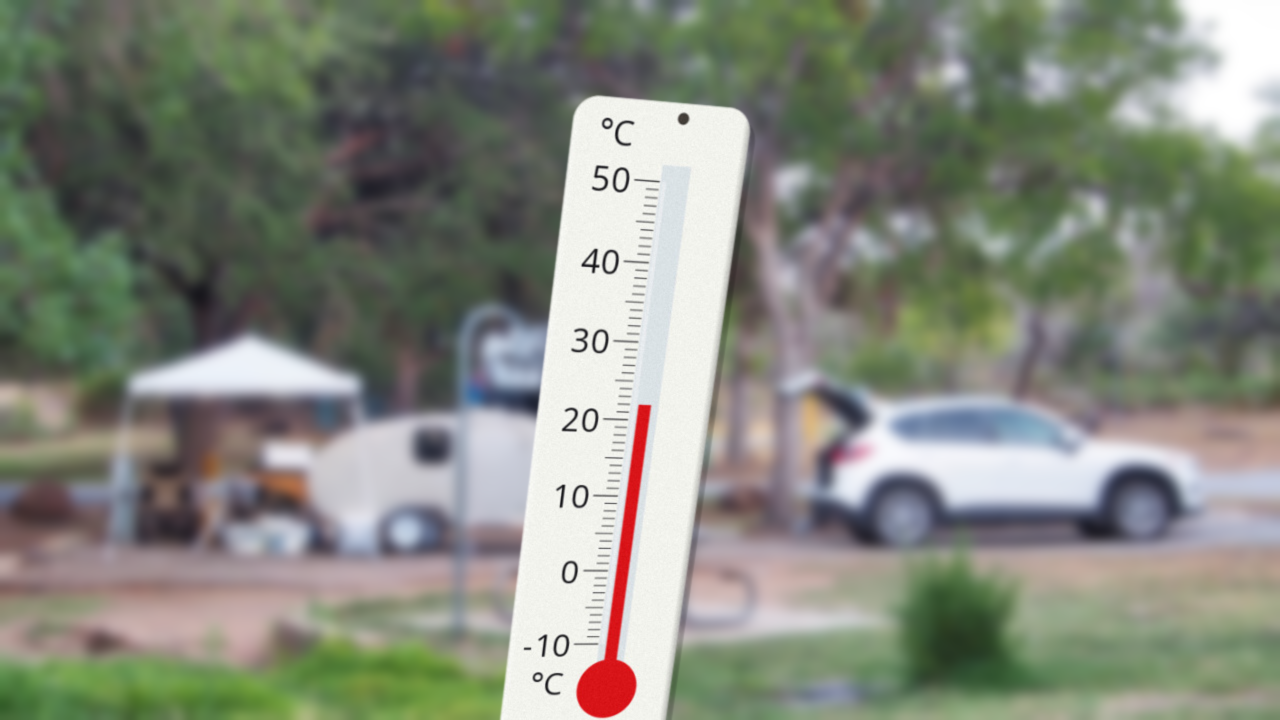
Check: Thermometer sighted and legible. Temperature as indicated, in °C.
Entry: 22 °C
